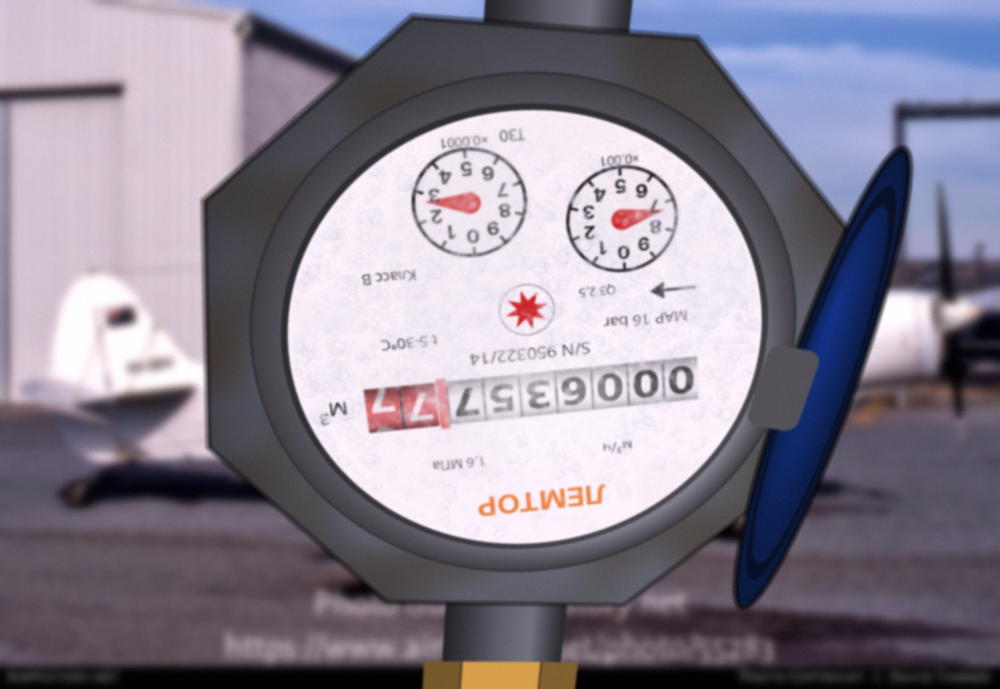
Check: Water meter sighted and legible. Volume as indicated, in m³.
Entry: 6357.7672 m³
